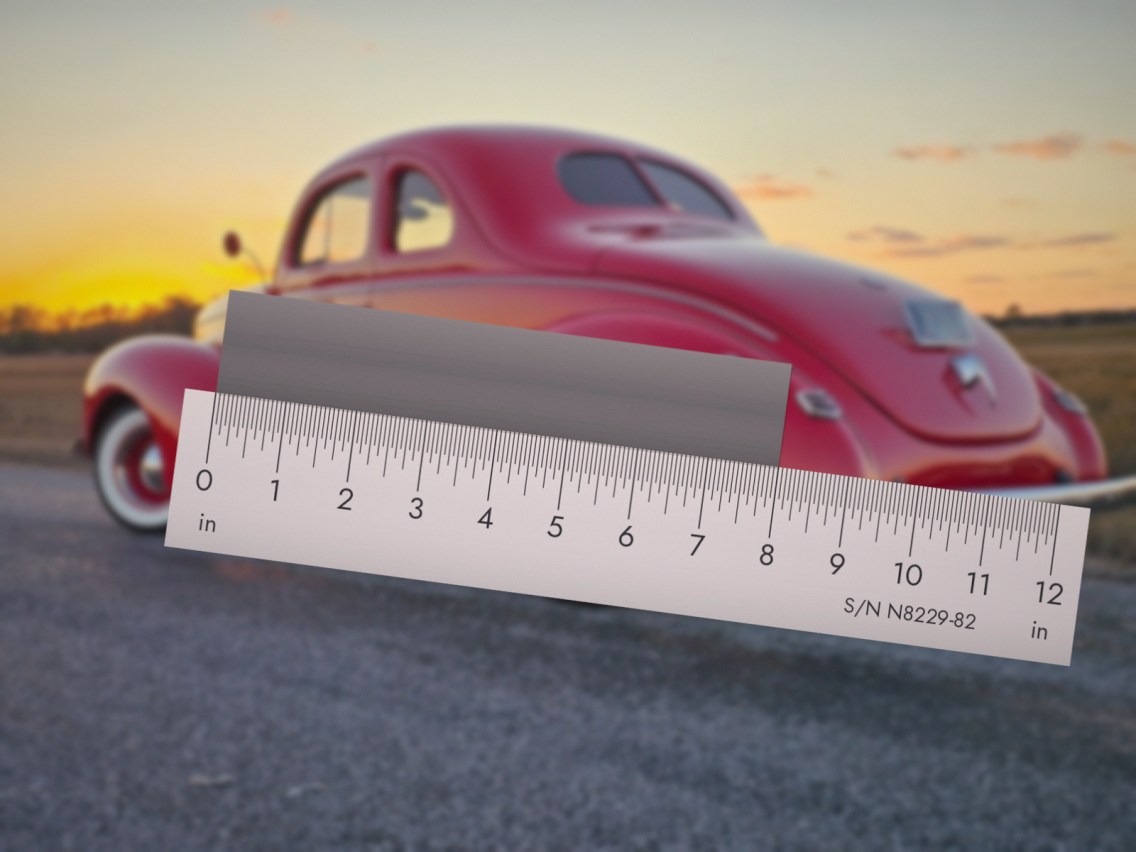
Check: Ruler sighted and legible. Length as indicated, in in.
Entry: 8 in
